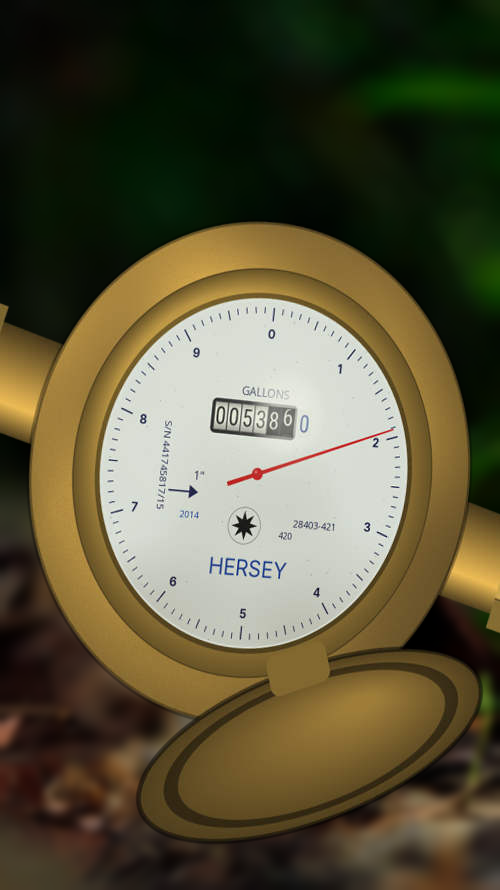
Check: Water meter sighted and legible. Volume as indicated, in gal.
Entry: 53861.9 gal
